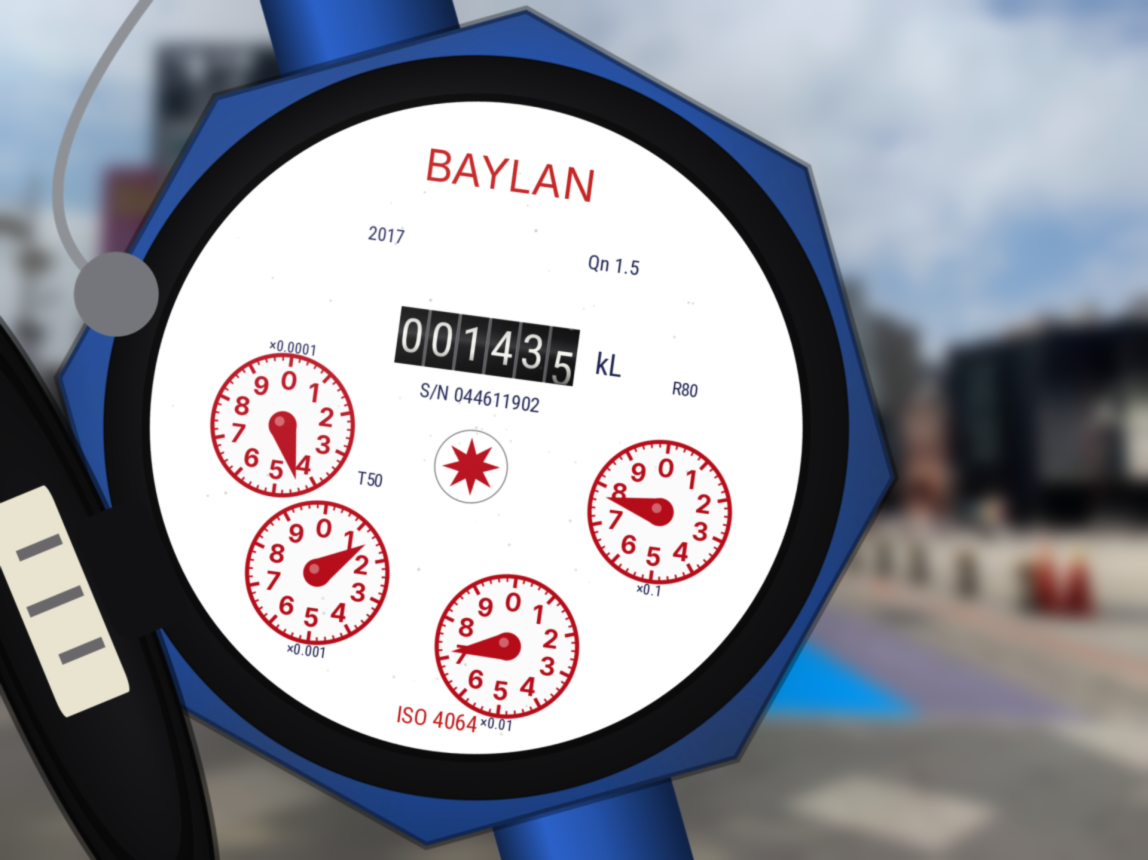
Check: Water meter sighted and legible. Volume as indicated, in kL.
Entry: 1434.7714 kL
